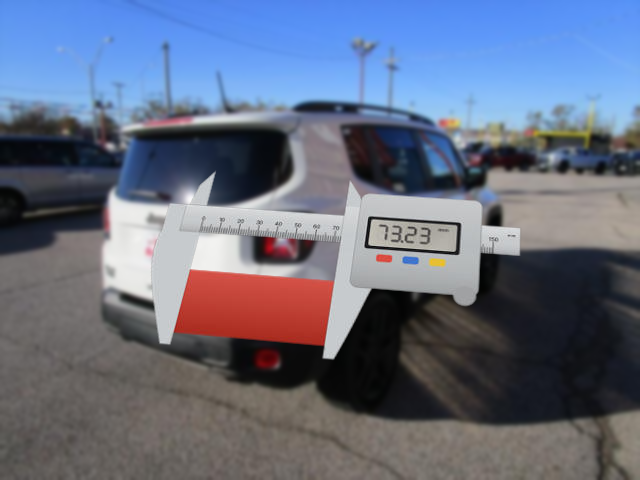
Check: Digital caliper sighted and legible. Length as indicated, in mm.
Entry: 73.23 mm
